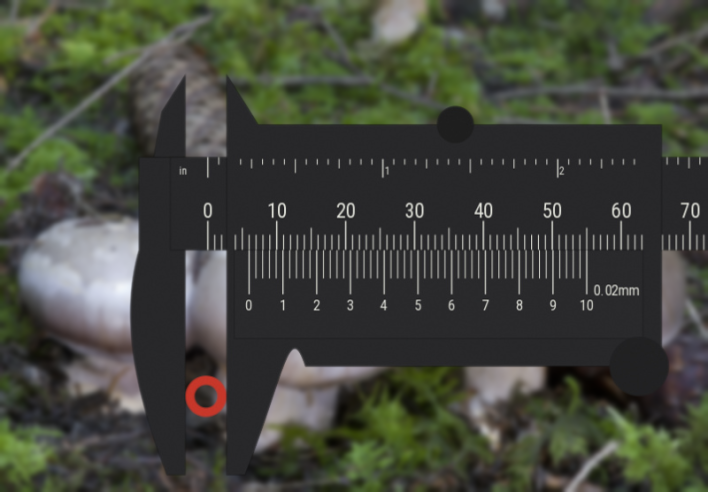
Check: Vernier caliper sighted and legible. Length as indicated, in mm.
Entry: 6.0 mm
